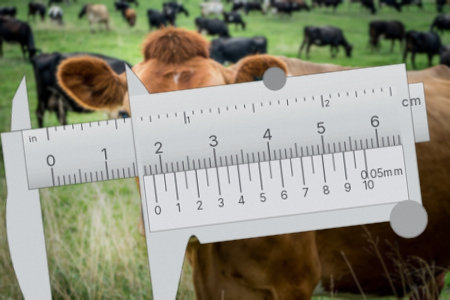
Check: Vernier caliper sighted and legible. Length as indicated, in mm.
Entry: 18.4 mm
